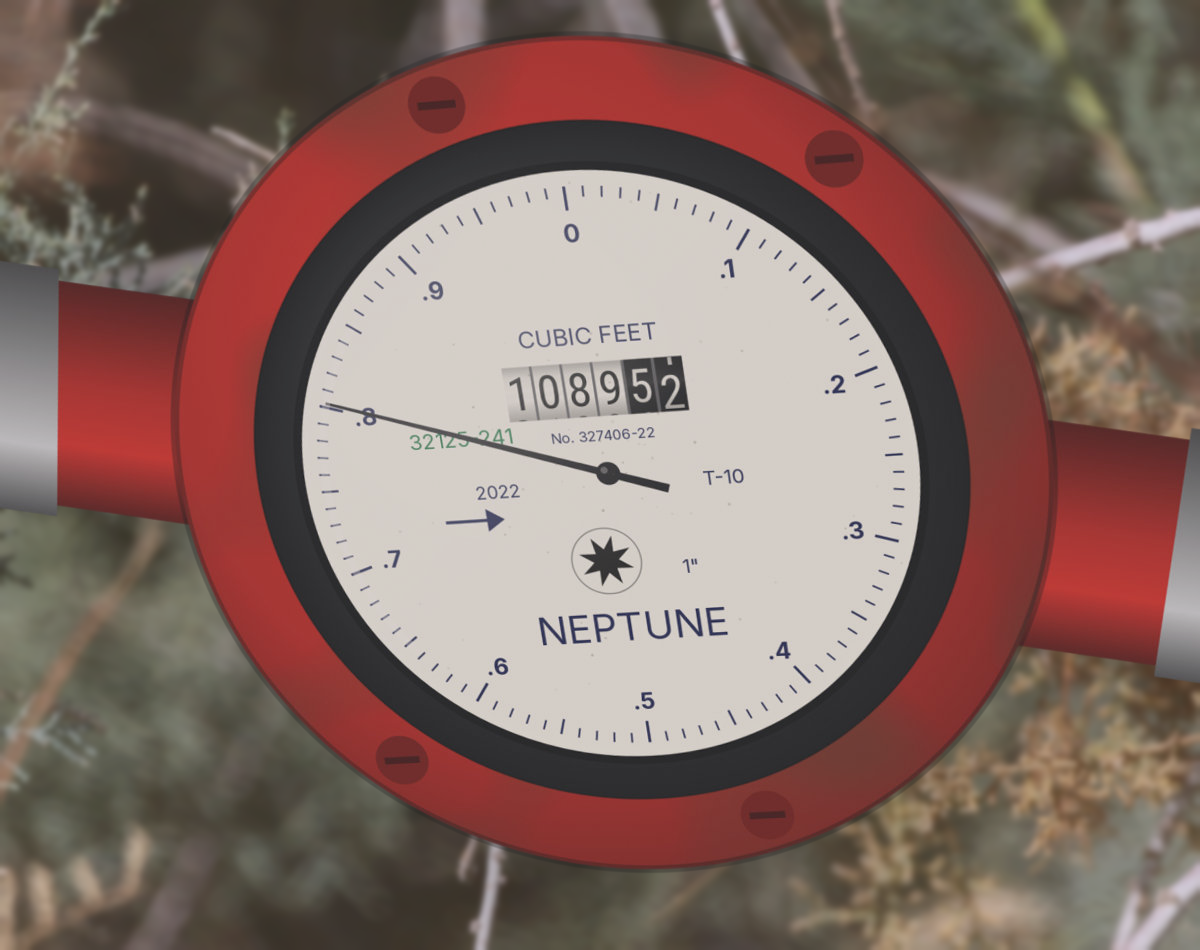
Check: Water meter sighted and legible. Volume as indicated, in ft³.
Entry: 108951.80 ft³
